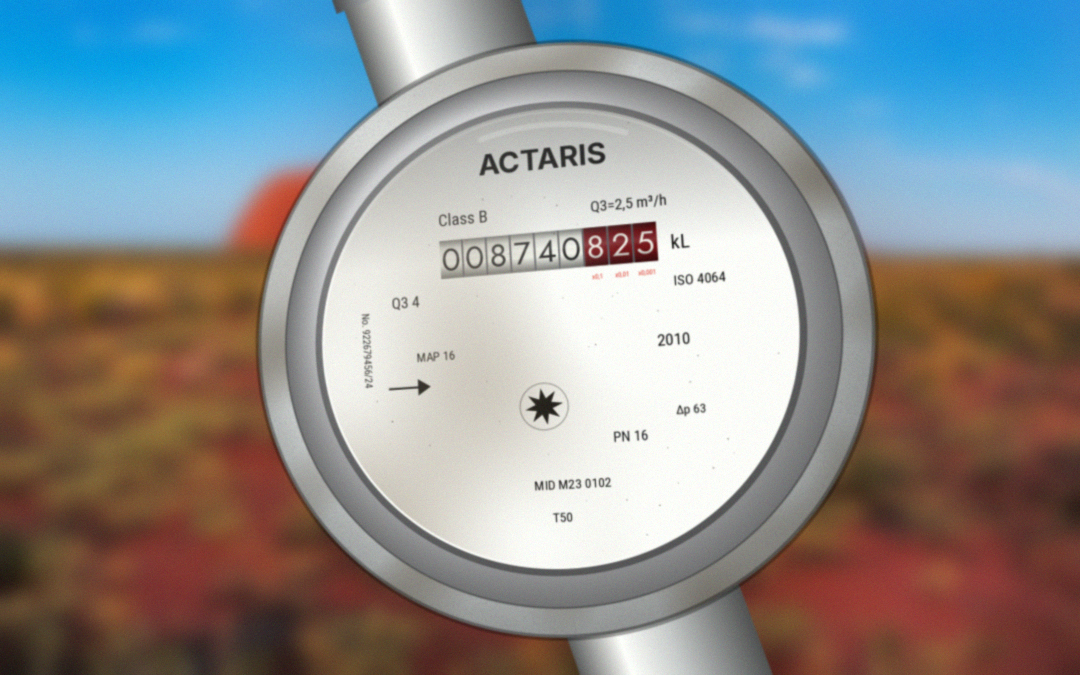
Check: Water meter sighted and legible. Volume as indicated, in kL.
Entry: 8740.825 kL
